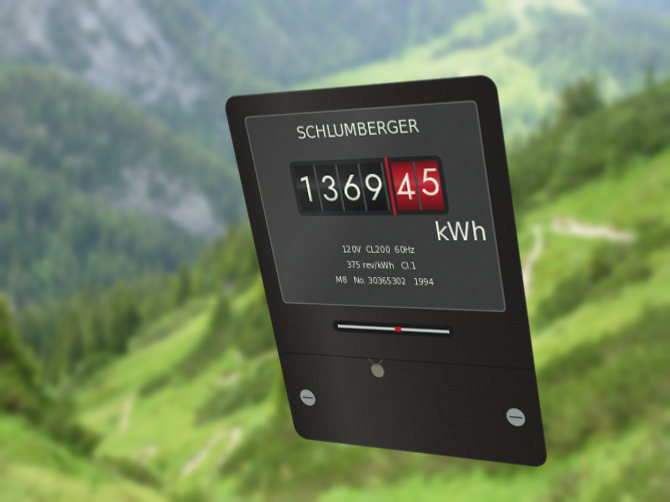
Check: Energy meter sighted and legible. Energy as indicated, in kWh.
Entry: 1369.45 kWh
